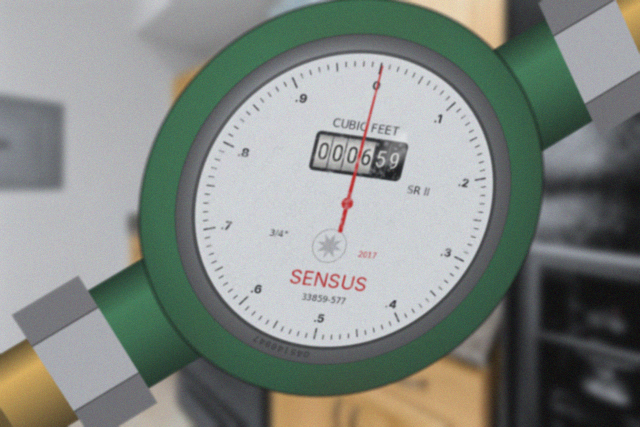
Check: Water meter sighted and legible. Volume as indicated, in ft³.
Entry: 659.00 ft³
